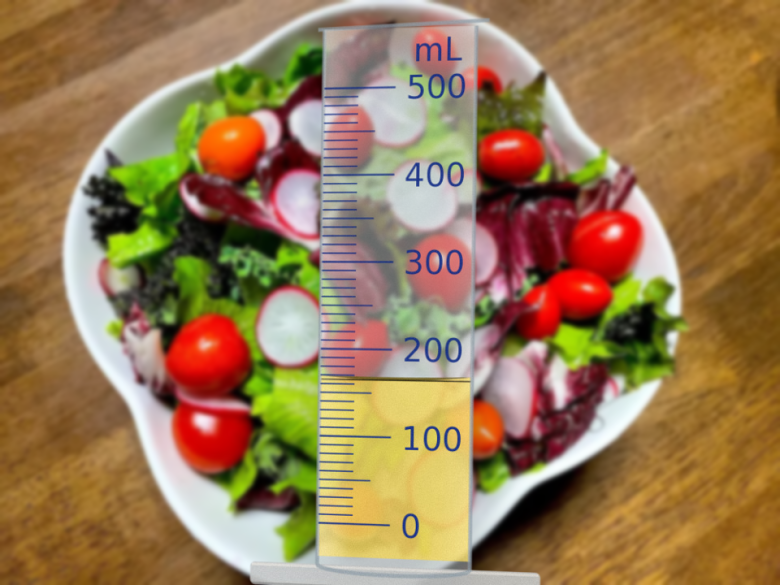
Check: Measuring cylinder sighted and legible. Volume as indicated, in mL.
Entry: 165 mL
